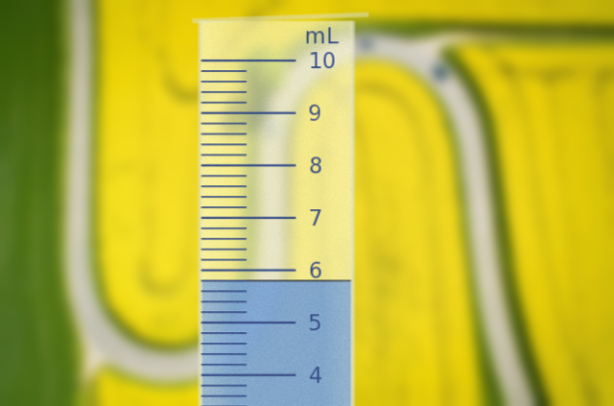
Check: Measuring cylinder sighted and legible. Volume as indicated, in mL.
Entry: 5.8 mL
